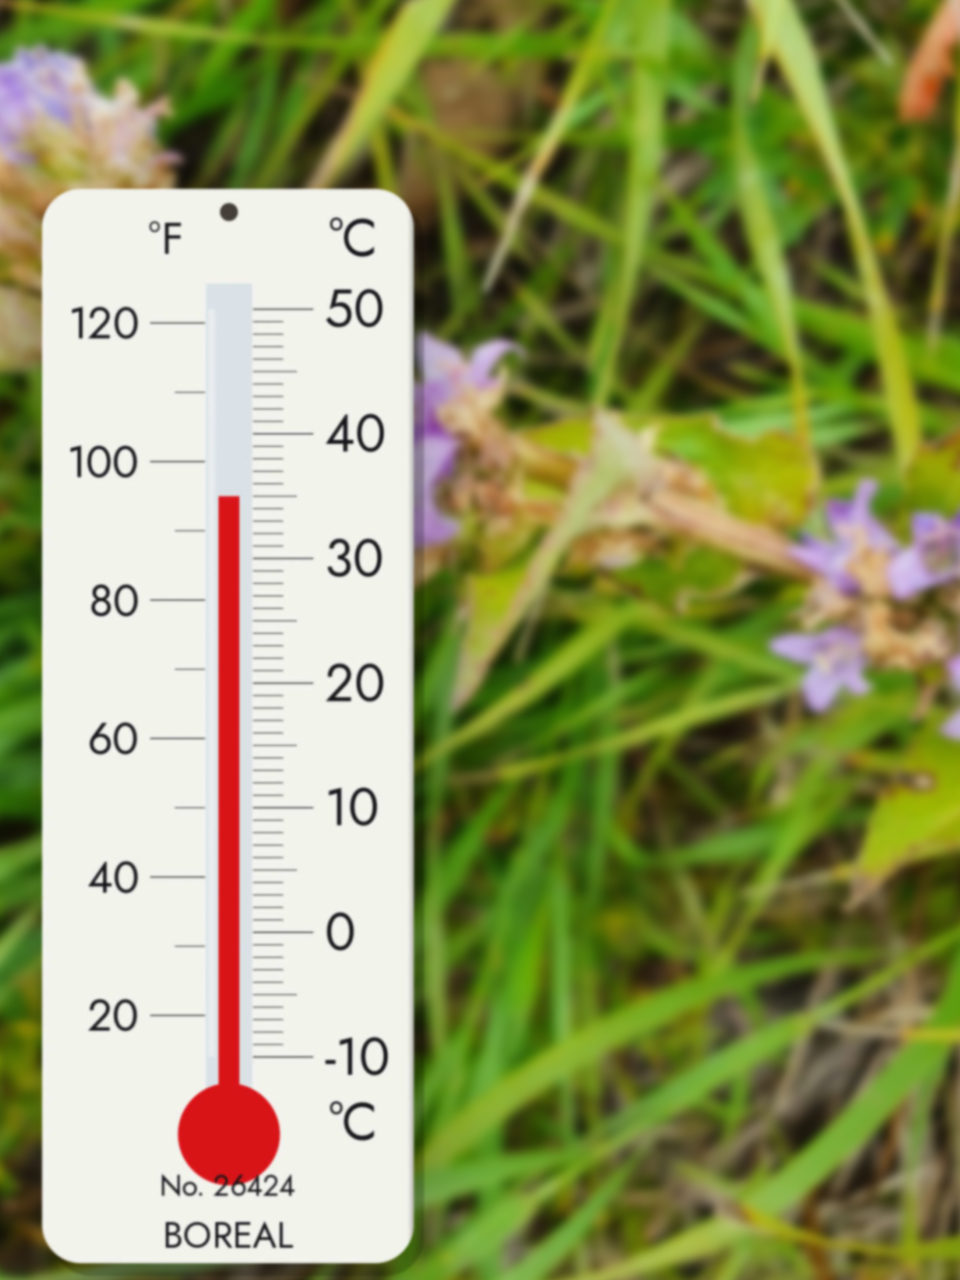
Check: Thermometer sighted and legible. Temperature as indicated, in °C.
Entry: 35 °C
